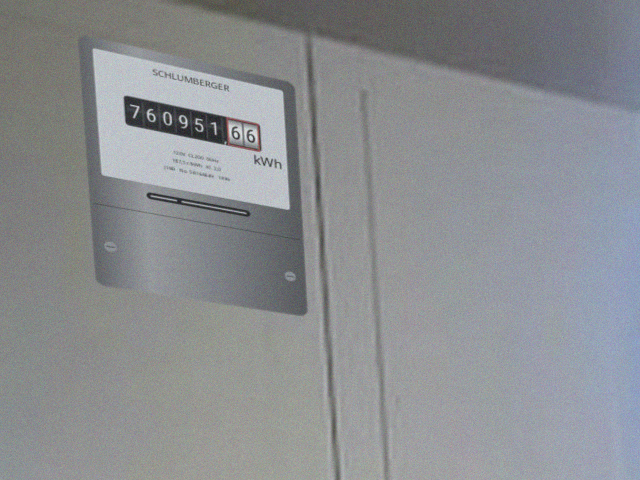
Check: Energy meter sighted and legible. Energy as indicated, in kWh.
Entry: 760951.66 kWh
